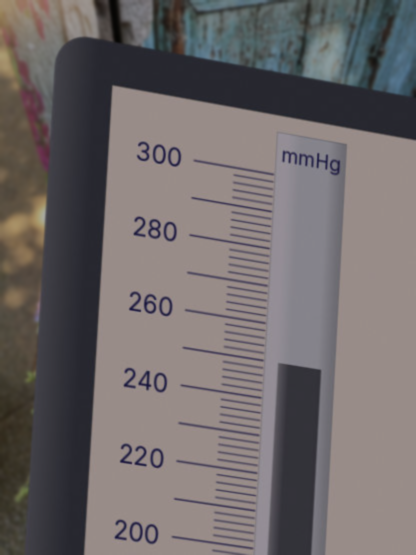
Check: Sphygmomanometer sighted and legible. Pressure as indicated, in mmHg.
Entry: 250 mmHg
